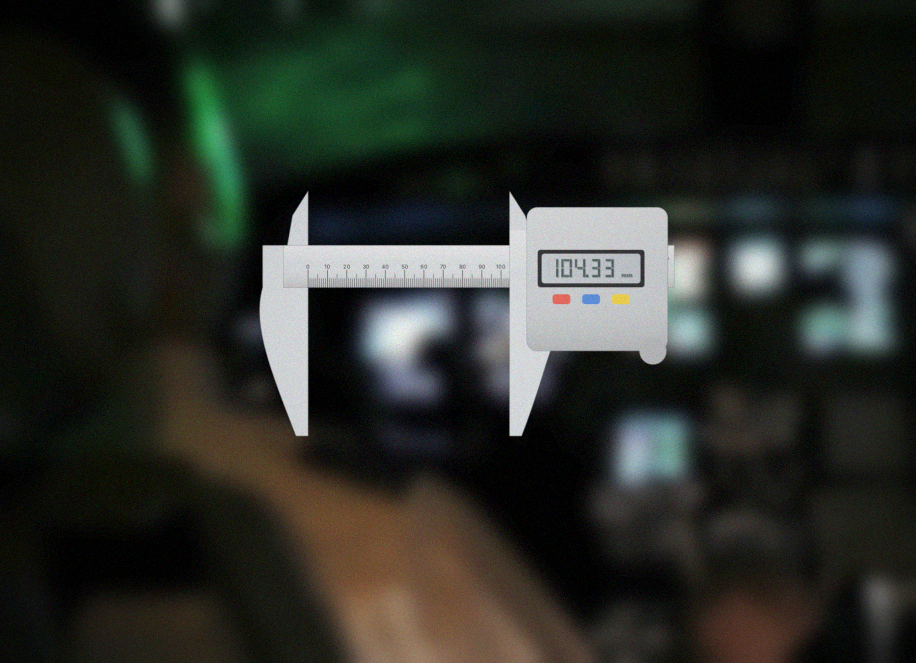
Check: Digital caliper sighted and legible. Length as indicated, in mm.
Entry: 104.33 mm
